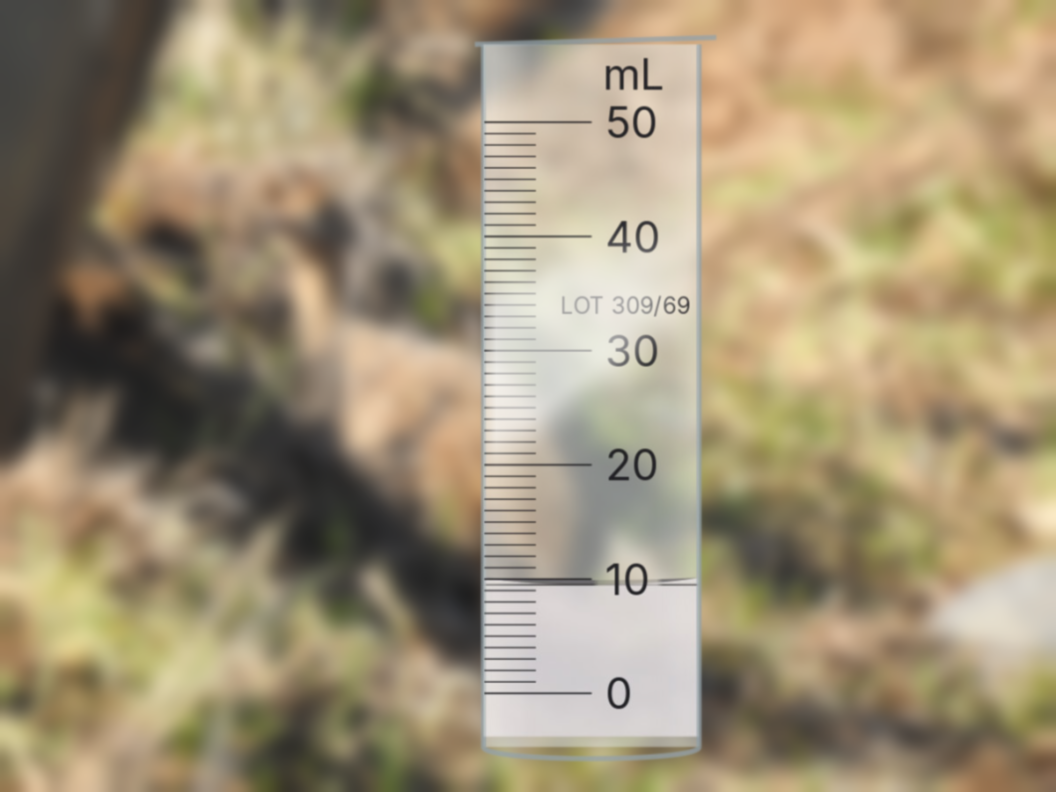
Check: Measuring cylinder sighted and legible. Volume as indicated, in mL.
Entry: 9.5 mL
